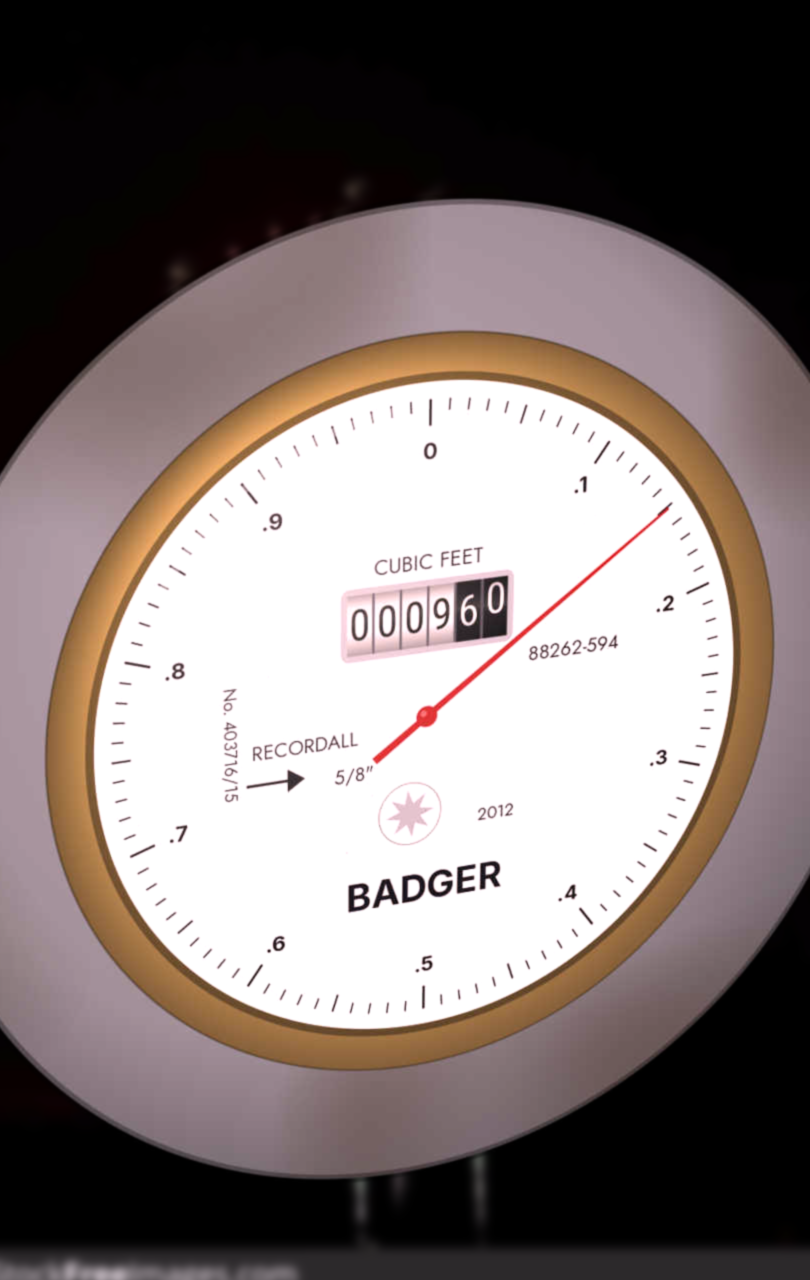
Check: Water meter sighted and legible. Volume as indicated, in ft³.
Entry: 960.15 ft³
